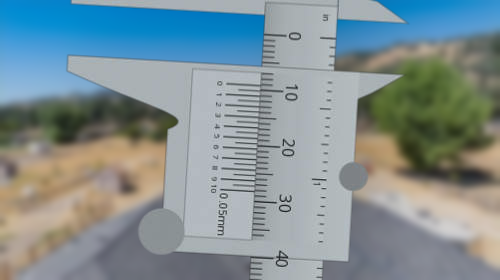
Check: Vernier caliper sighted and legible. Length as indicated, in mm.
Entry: 9.2 mm
